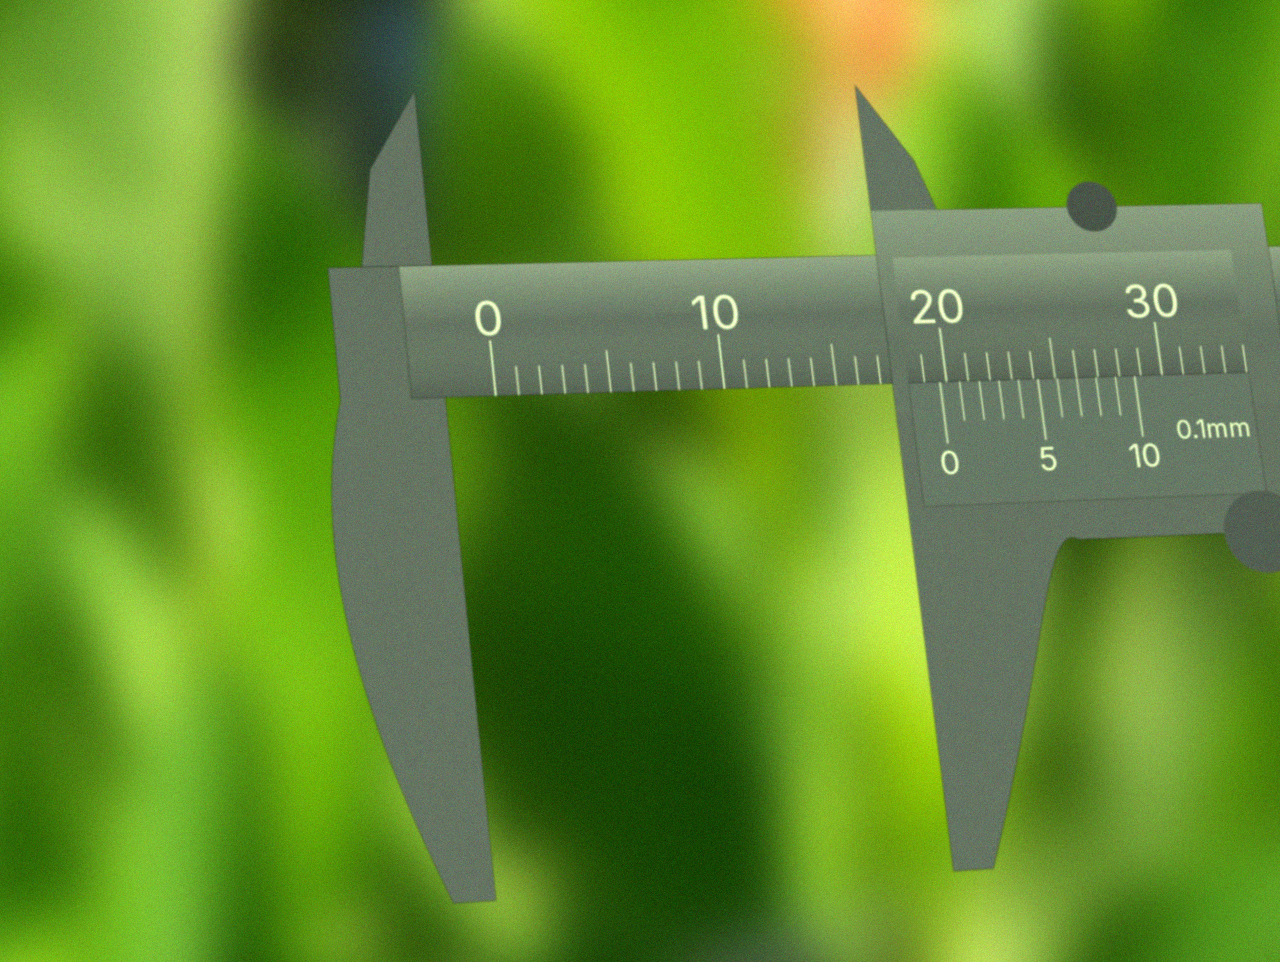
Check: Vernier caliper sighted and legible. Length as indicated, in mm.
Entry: 19.7 mm
